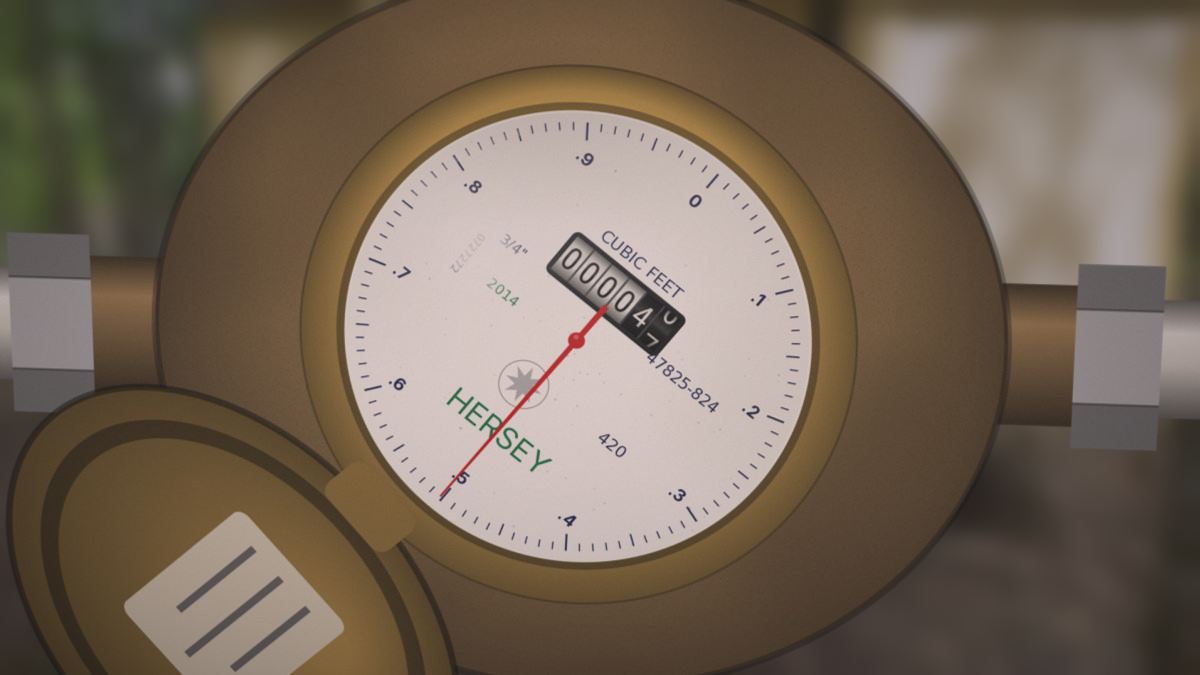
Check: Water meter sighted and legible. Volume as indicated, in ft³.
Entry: 46.50 ft³
